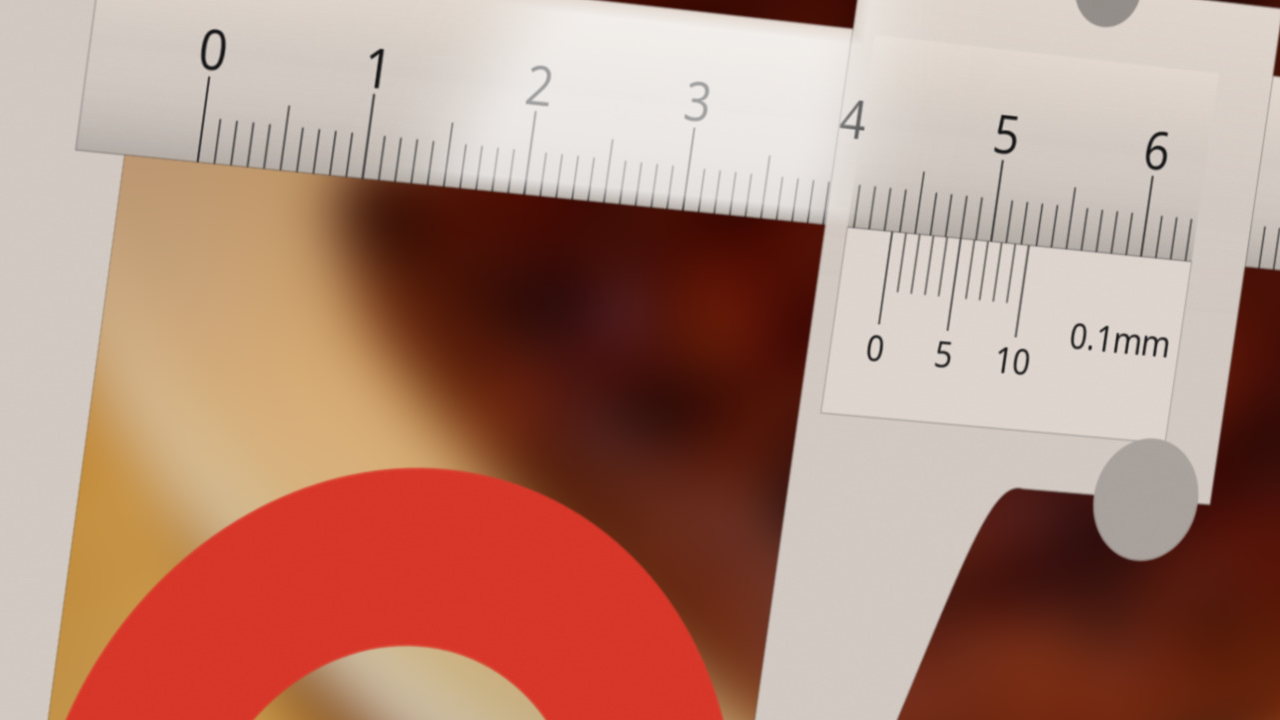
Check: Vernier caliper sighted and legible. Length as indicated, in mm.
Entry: 43.5 mm
